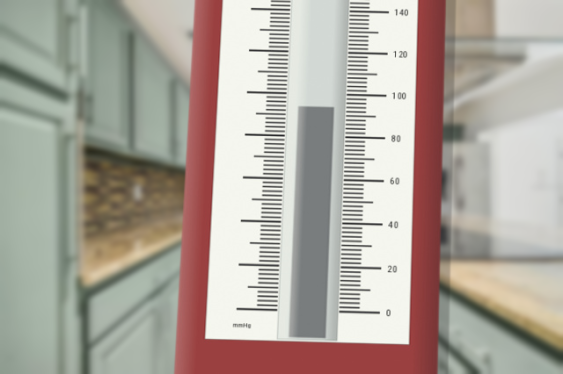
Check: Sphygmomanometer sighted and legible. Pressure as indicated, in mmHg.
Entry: 94 mmHg
